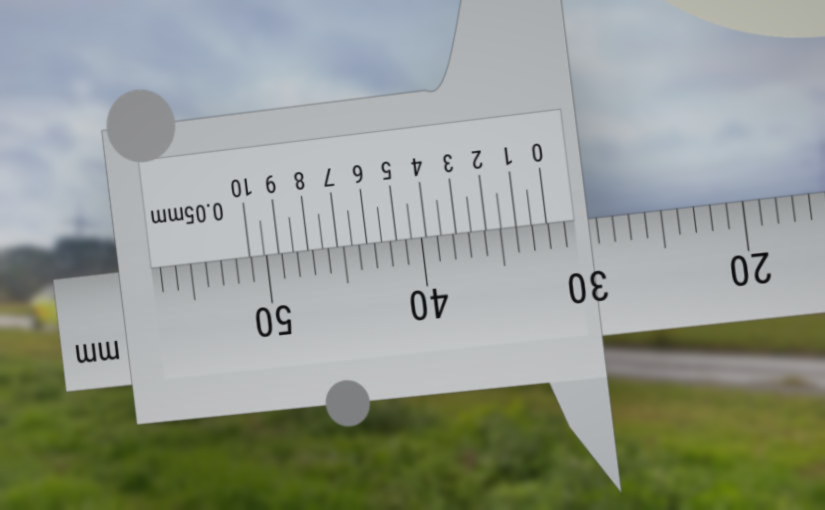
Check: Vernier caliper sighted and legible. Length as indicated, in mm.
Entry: 32.1 mm
